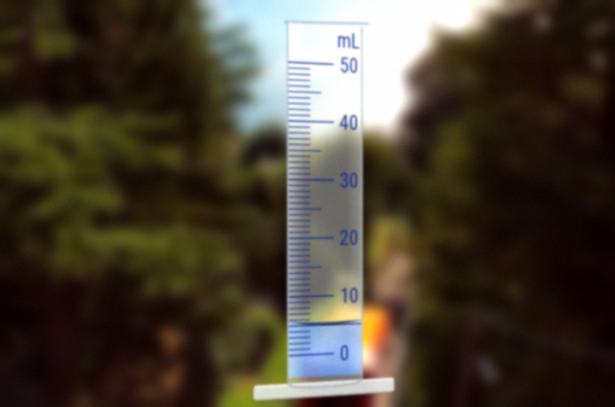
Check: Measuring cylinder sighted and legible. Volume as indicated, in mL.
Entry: 5 mL
